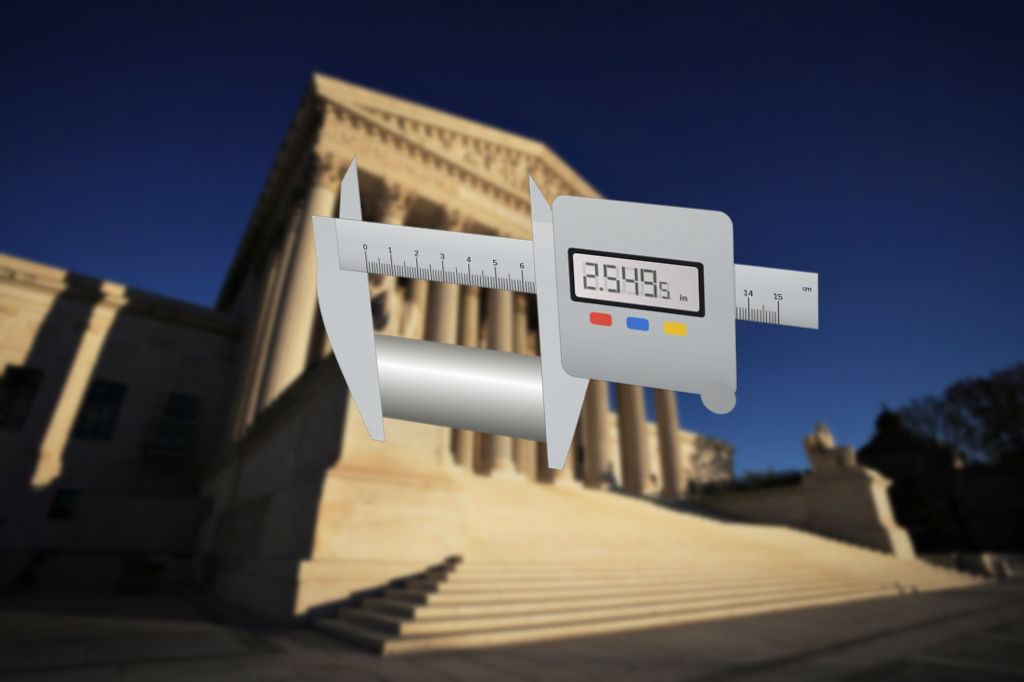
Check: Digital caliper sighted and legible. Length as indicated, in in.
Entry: 2.5495 in
